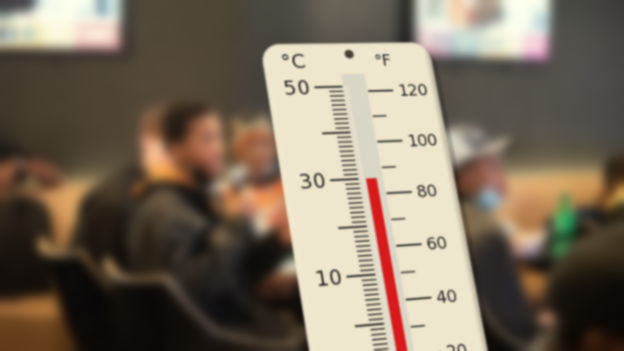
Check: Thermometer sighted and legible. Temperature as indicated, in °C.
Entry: 30 °C
